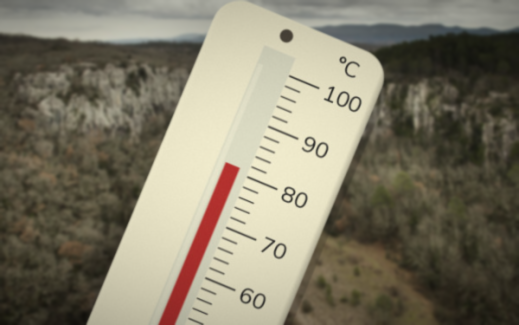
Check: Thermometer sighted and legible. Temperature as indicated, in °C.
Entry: 81 °C
